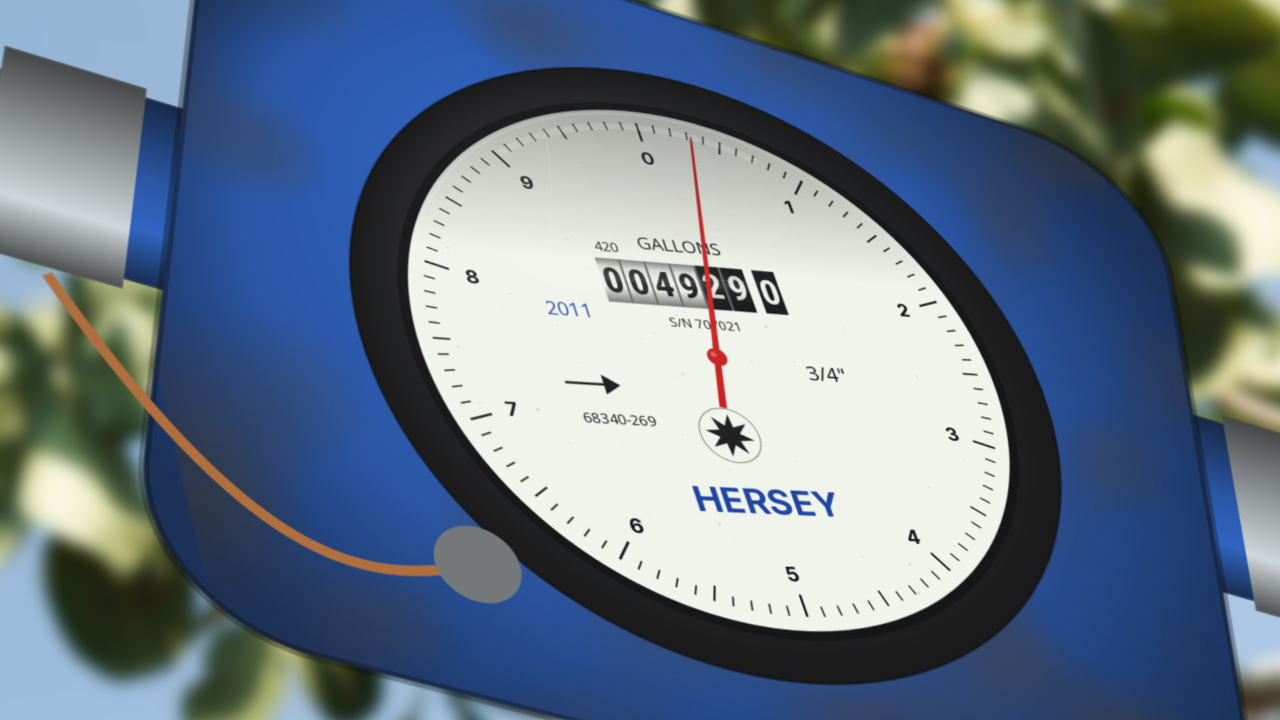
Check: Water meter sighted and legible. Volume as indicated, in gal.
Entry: 49290.3 gal
